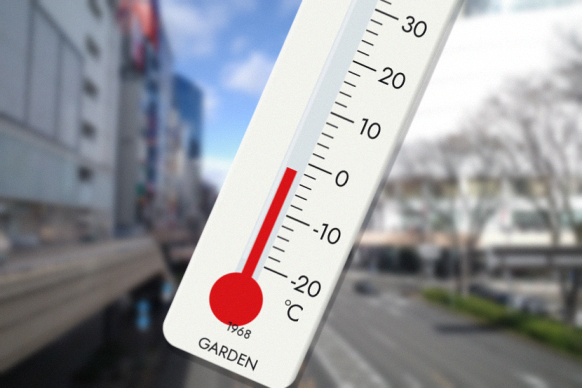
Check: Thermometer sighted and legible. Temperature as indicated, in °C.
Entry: -2 °C
